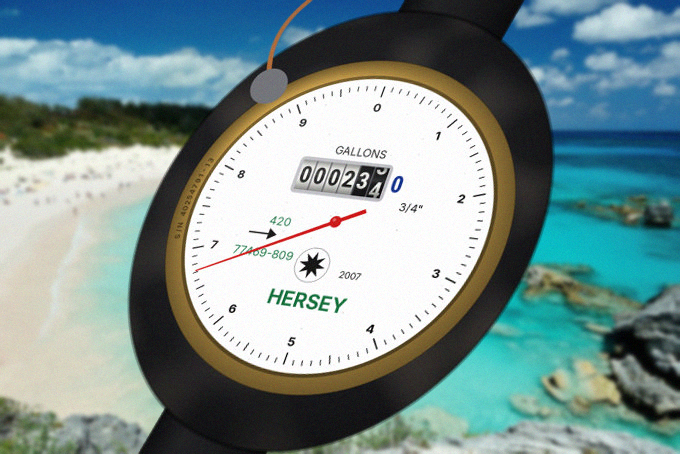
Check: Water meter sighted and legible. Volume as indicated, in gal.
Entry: 2336.7 gal
